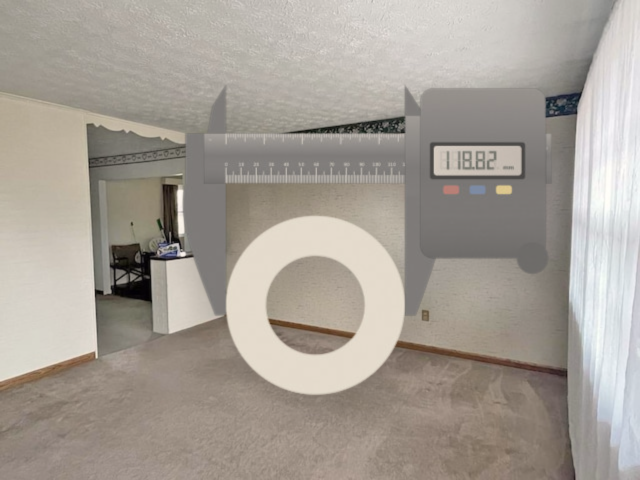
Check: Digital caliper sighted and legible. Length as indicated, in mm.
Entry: 118.82 mm
